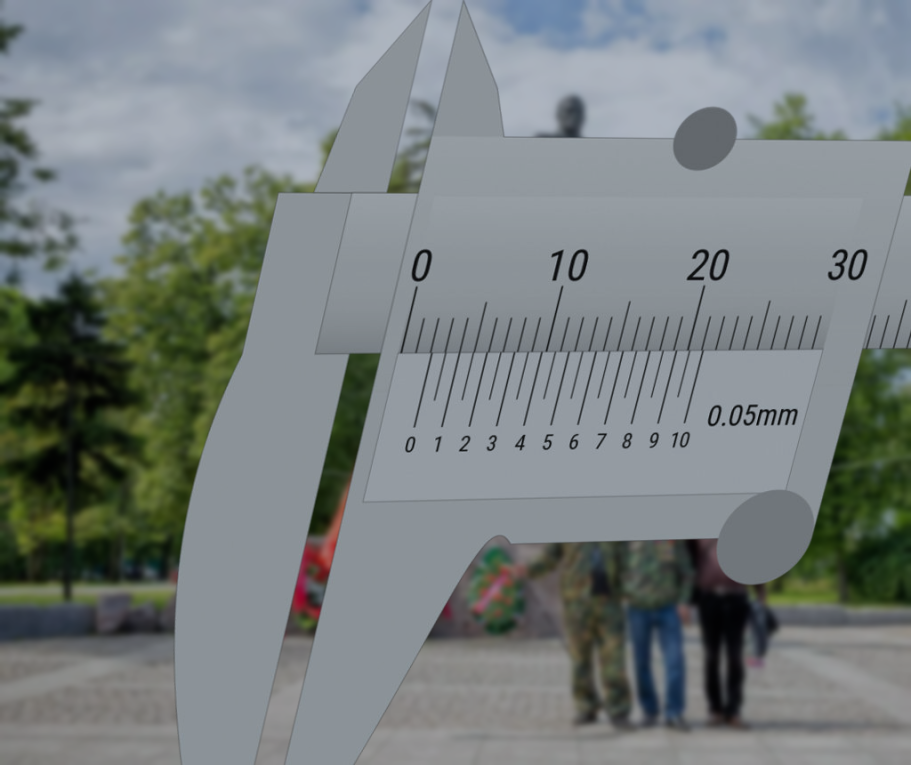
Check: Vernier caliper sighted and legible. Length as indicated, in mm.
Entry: 2.1 mm
